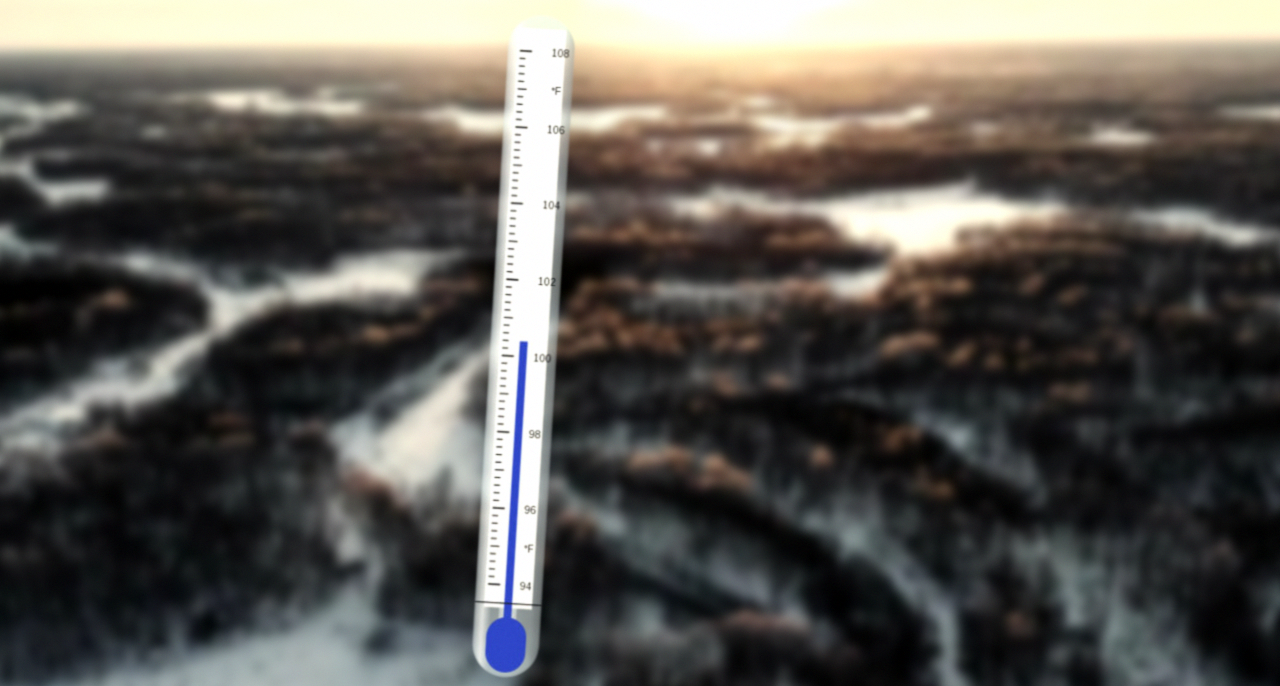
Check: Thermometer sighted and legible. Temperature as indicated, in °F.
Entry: 100.4 °F
